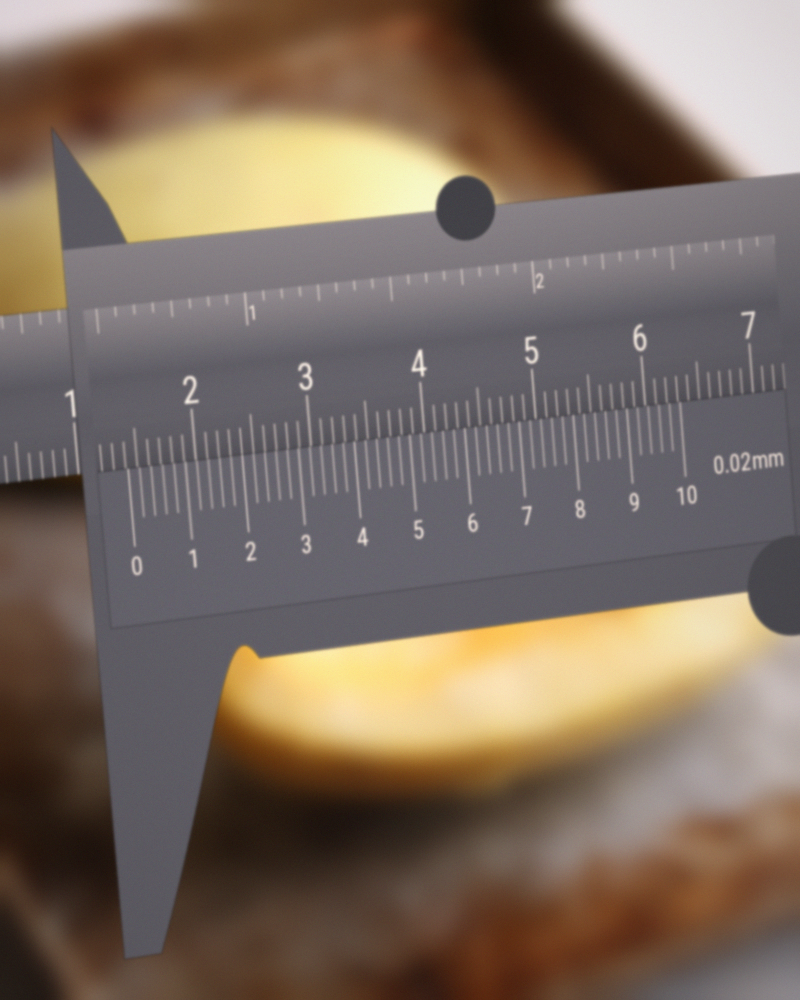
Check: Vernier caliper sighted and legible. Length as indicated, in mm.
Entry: 14.2 mm
